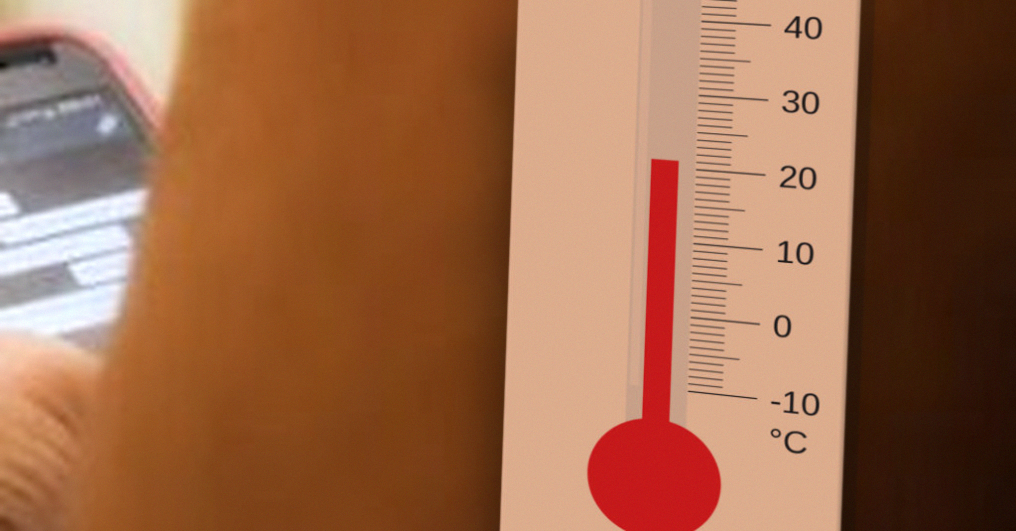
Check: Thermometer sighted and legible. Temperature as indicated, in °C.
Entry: 21 °C
